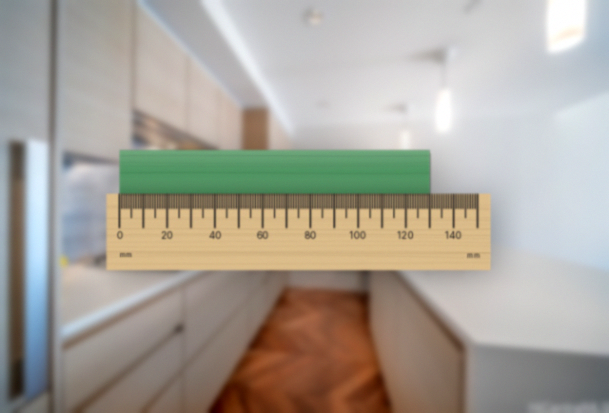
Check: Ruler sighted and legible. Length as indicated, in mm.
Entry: 130 mm
